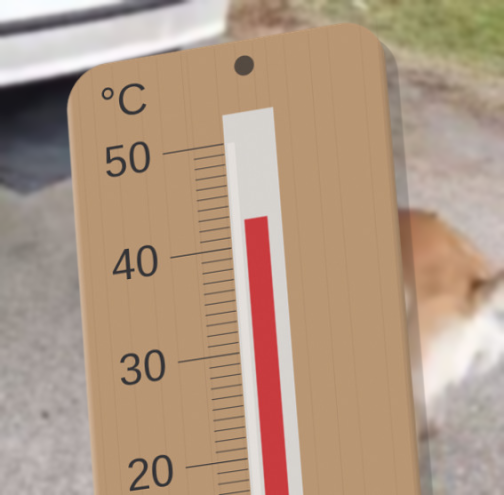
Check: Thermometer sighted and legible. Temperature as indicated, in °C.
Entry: 42.5 °C
